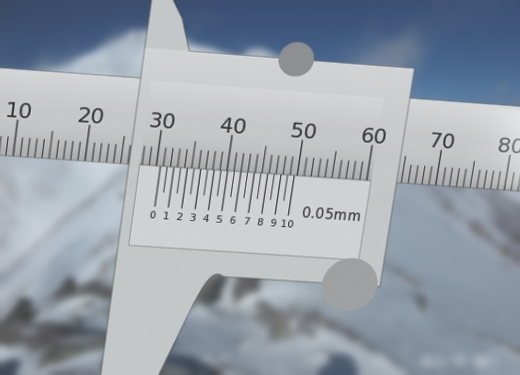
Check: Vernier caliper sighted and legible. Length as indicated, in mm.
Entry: 30.6 mm
